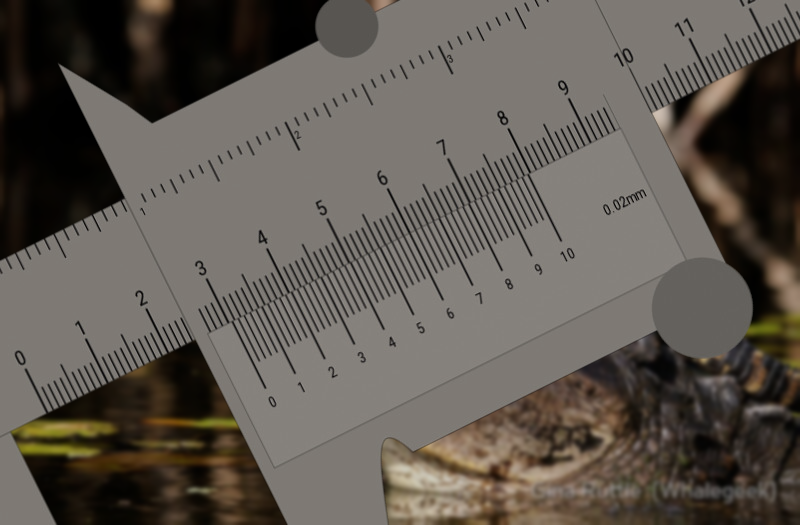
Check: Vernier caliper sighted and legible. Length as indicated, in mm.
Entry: 30.6 mm
